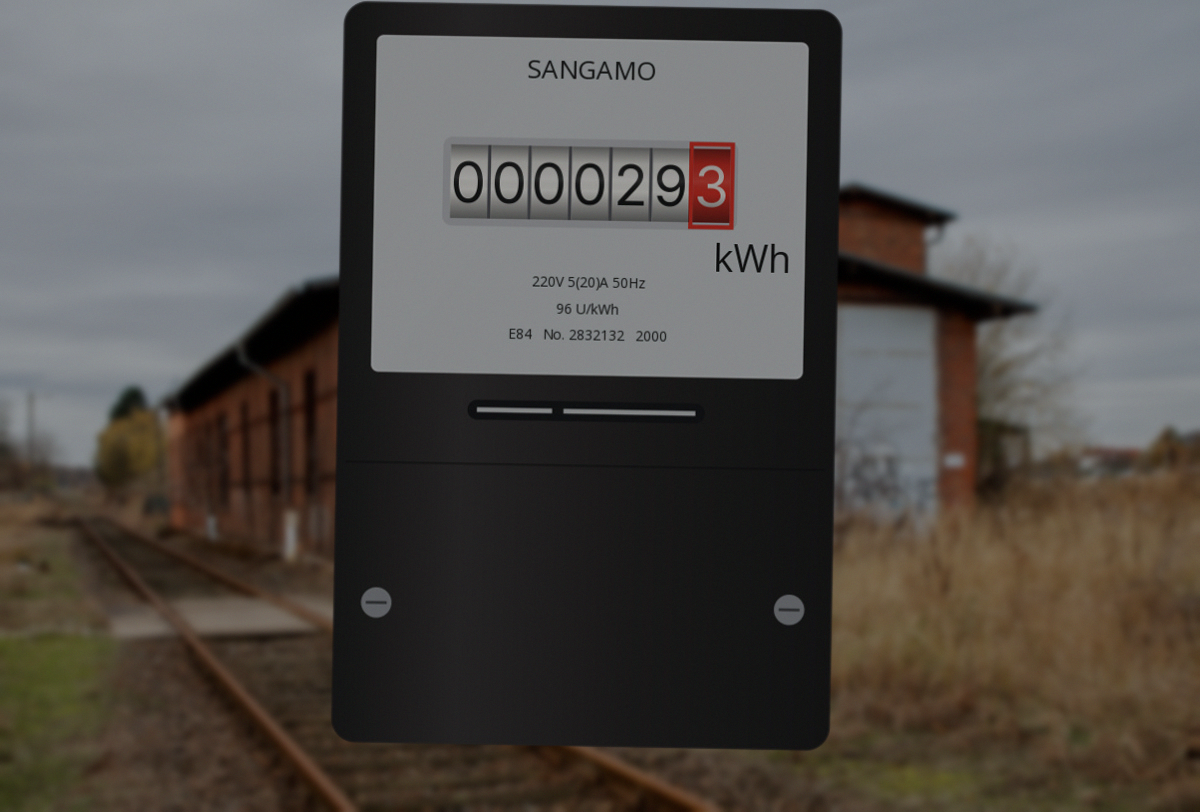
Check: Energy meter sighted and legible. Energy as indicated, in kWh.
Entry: 29.3 kWh
